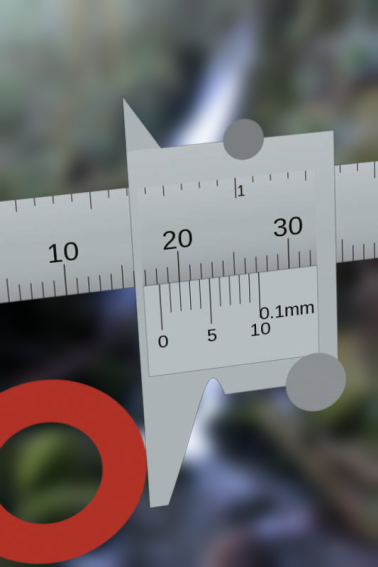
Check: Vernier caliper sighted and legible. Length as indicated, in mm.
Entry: 18.2 mm
